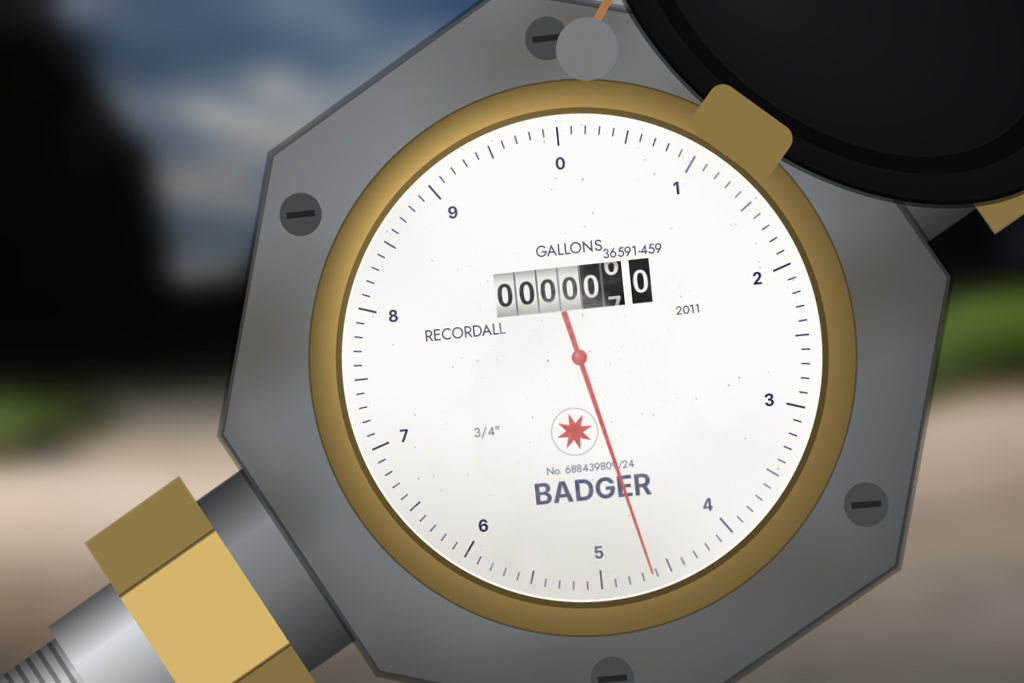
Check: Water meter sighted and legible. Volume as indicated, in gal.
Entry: 64.6 gal
